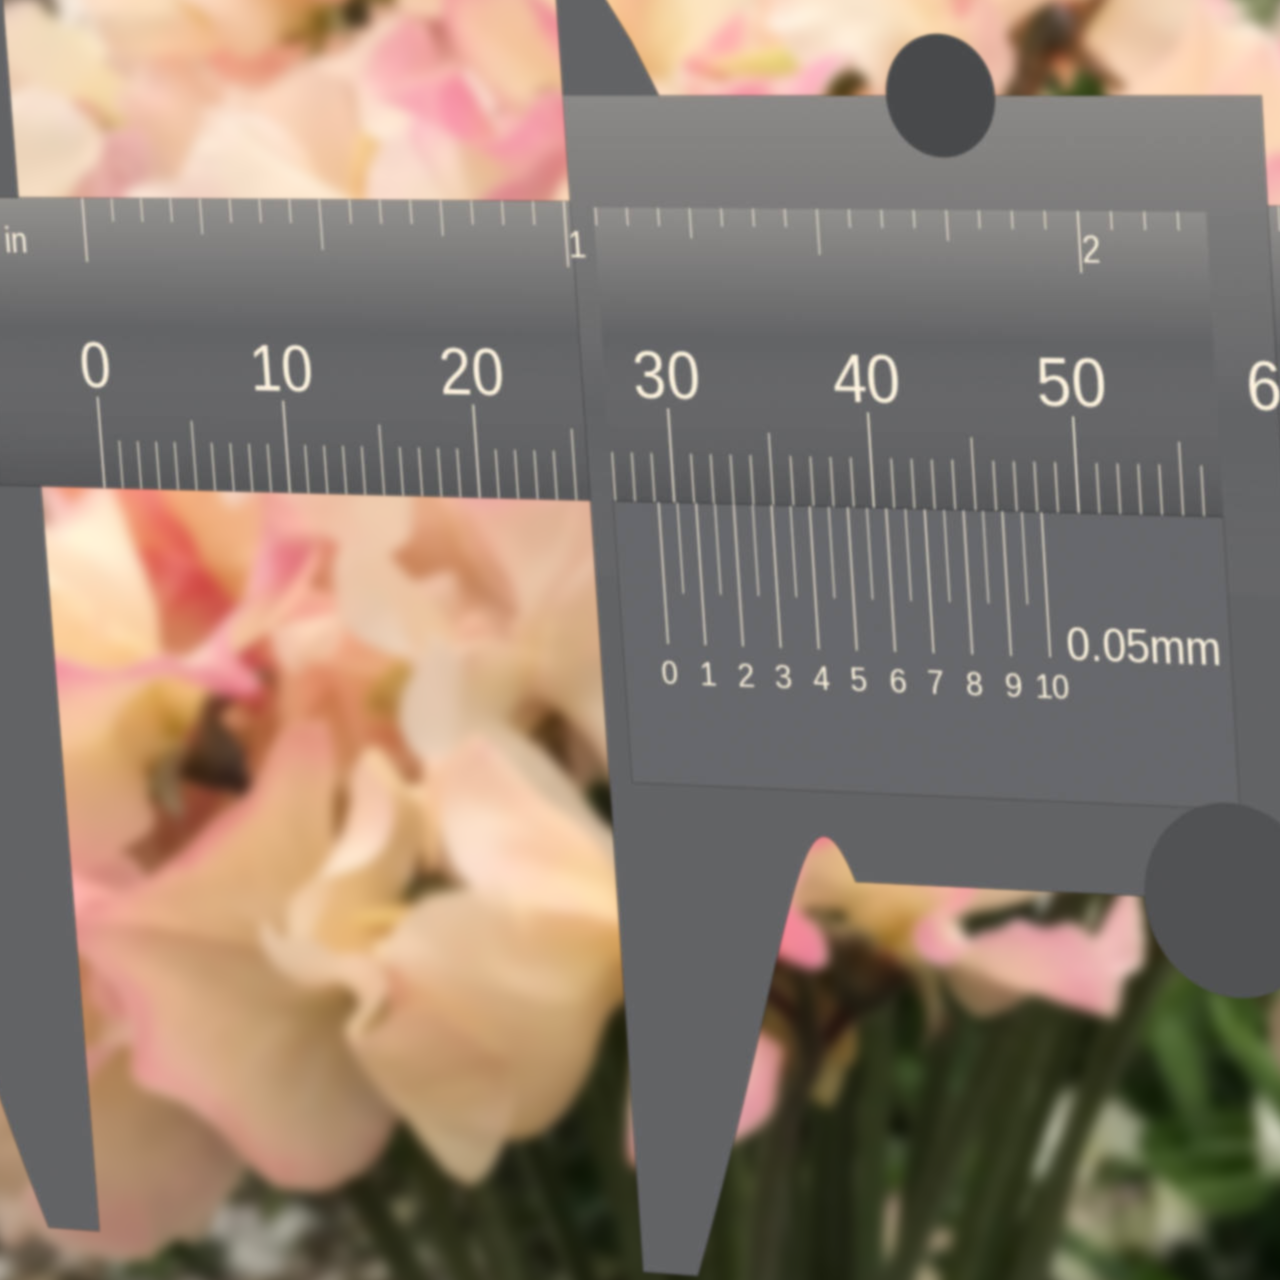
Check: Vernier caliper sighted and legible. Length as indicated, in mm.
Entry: 29.2 mm
